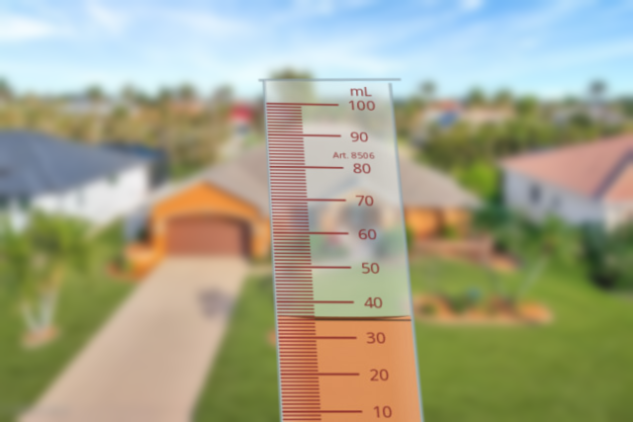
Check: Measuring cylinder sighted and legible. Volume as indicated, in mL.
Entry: 35 mL
